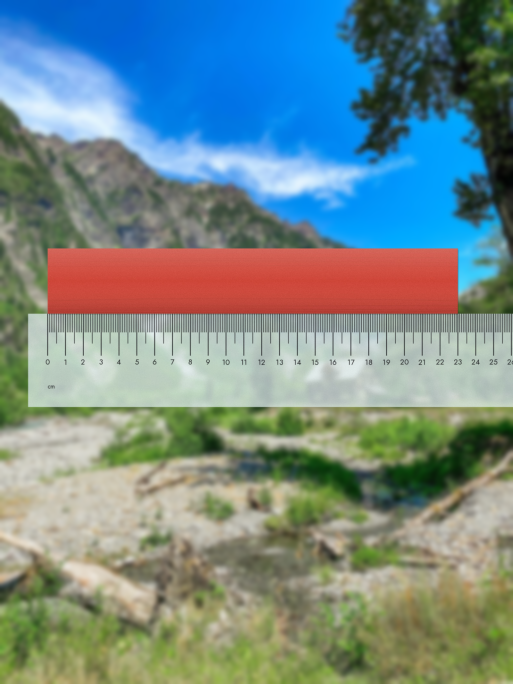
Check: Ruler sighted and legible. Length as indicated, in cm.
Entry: 23 cm
